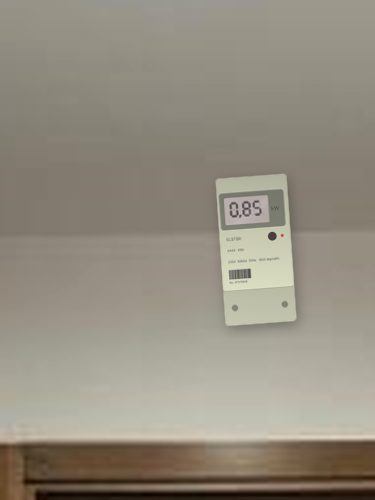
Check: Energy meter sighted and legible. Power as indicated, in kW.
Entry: 0.85 kW
